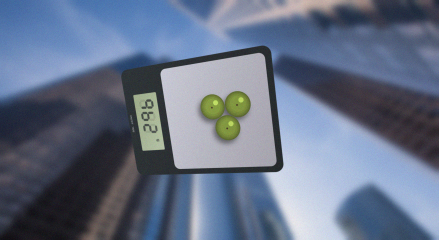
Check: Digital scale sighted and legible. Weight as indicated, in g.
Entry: 962 g
